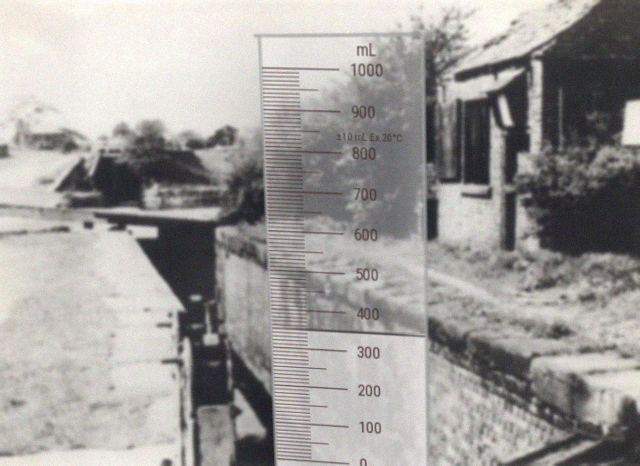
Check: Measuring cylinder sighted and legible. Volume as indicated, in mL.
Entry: 350 mL
